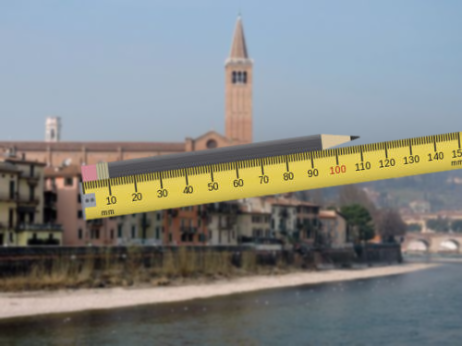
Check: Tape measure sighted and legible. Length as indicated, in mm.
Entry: 110 mm
